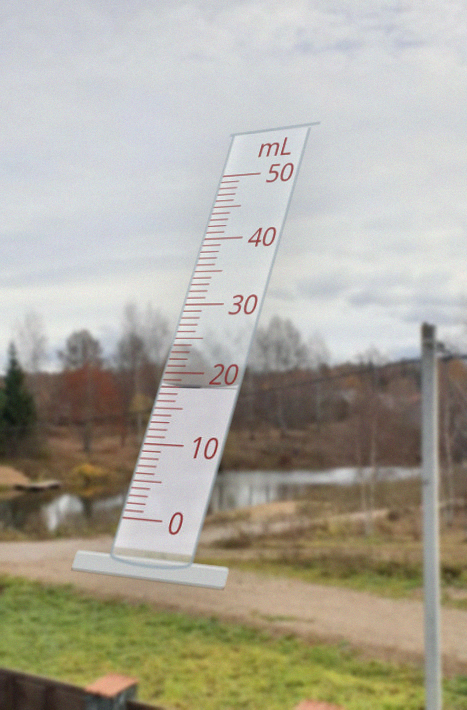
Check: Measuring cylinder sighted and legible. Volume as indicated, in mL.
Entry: 18 mL
